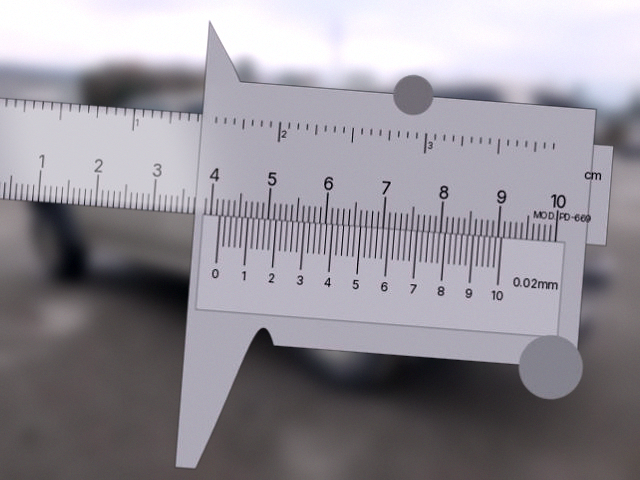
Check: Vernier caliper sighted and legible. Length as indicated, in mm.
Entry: 41.6 mm
